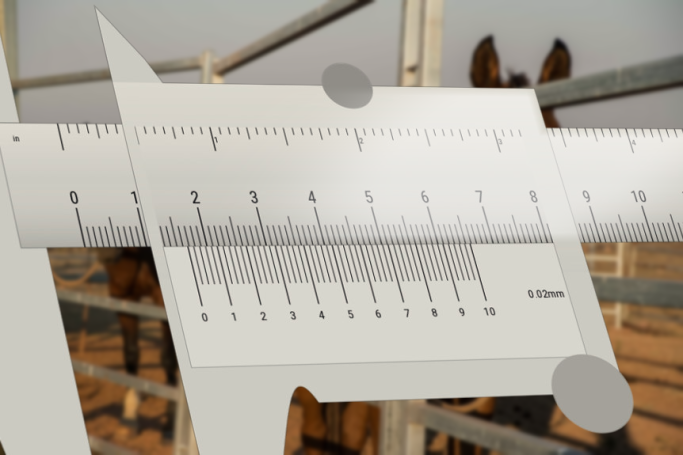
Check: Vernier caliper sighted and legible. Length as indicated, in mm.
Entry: 16.8 mm
